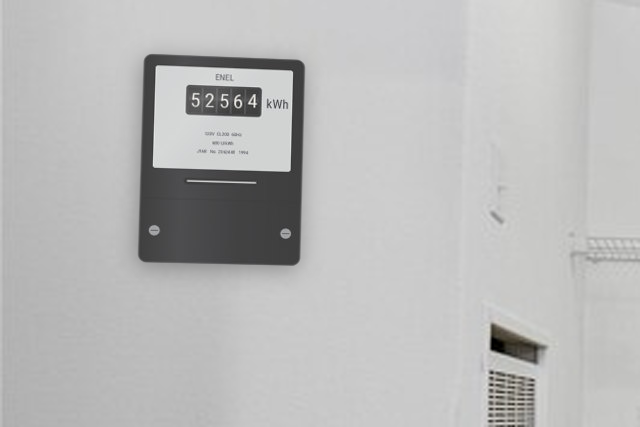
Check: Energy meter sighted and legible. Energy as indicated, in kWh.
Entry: 52564 kWh
